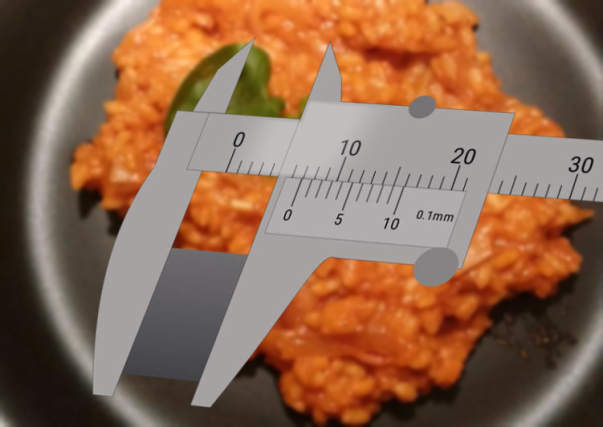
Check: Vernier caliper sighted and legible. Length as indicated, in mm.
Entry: 6.9 mm
